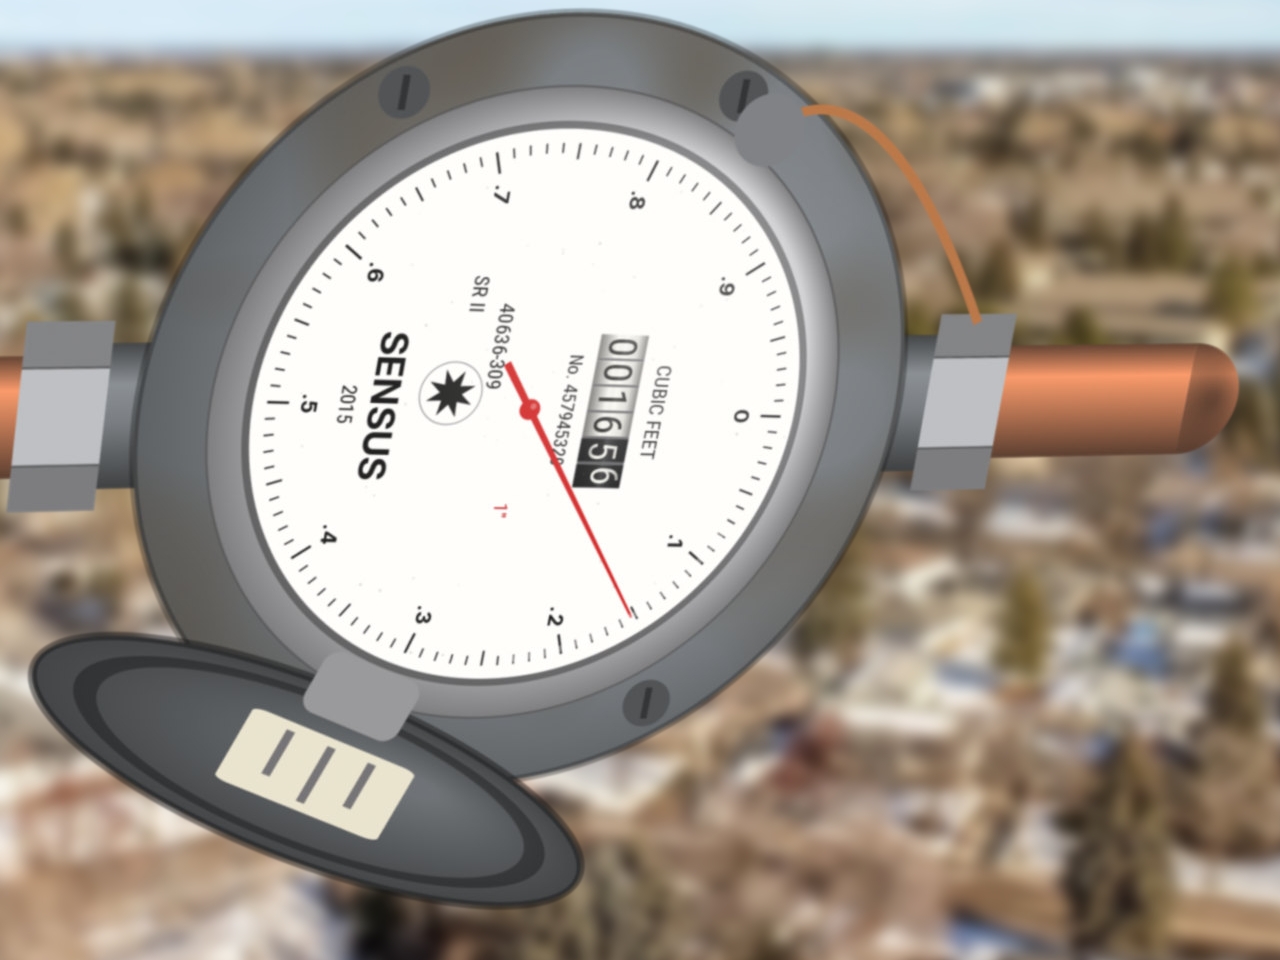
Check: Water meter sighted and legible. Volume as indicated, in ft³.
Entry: 1656.15 ft³
